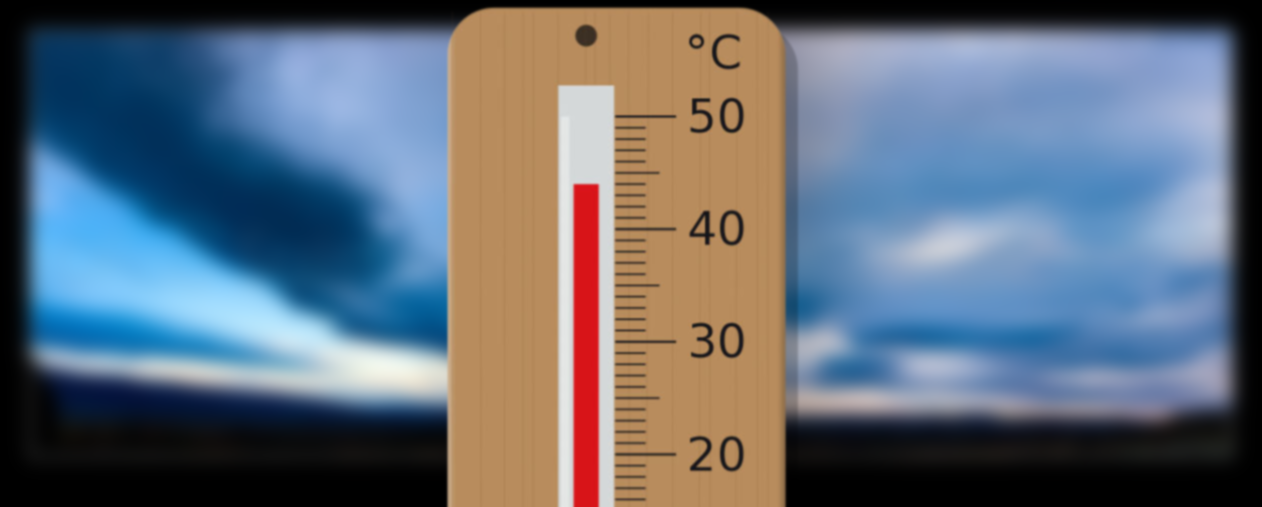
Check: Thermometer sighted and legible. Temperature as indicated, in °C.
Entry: 44 °C
